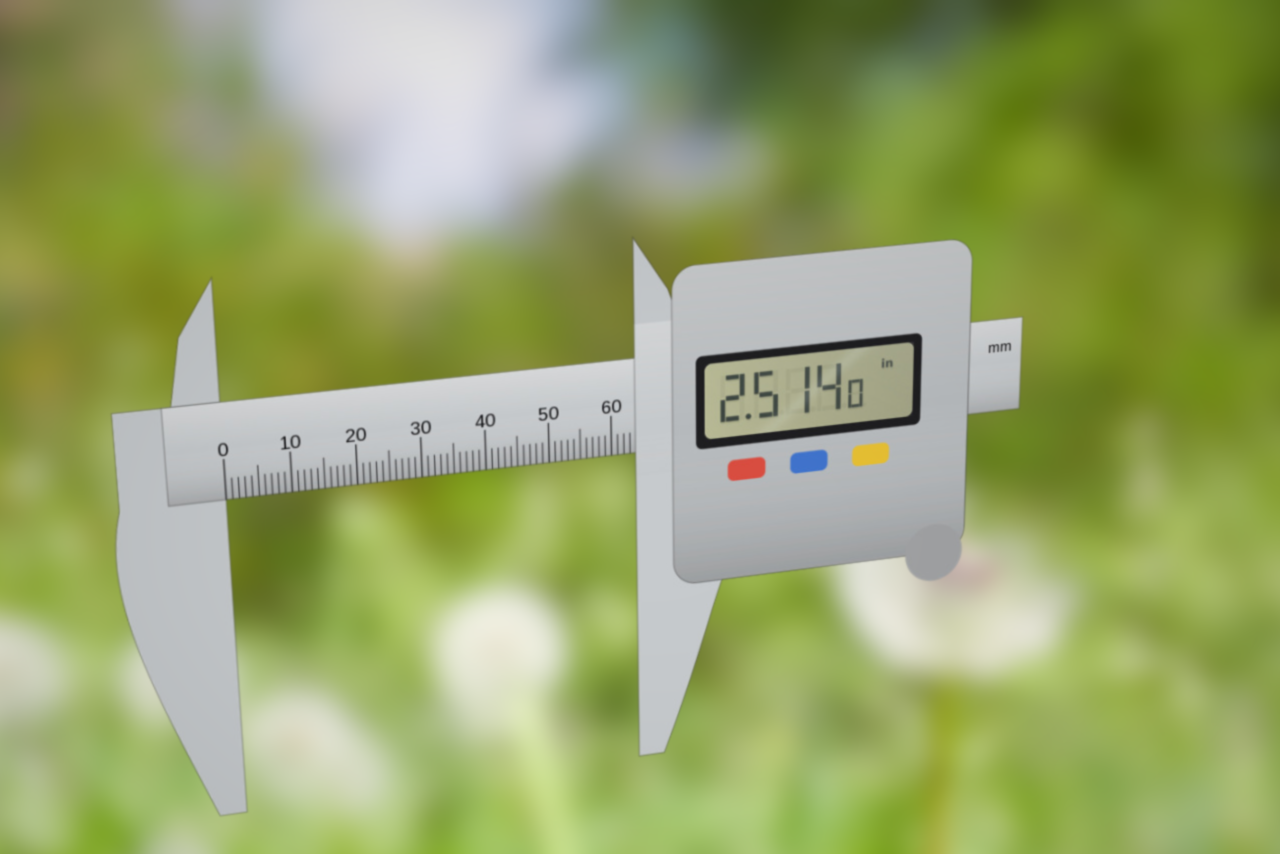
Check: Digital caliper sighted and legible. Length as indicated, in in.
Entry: 2.5140 in
